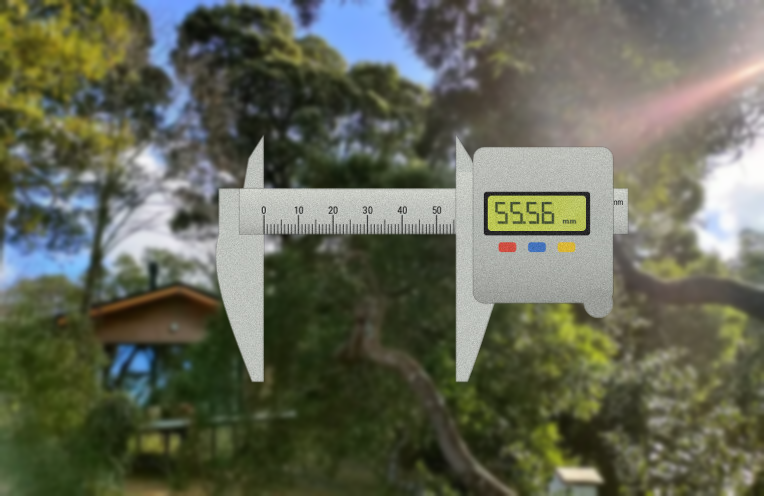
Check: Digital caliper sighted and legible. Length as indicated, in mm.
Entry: 55.56 mm
